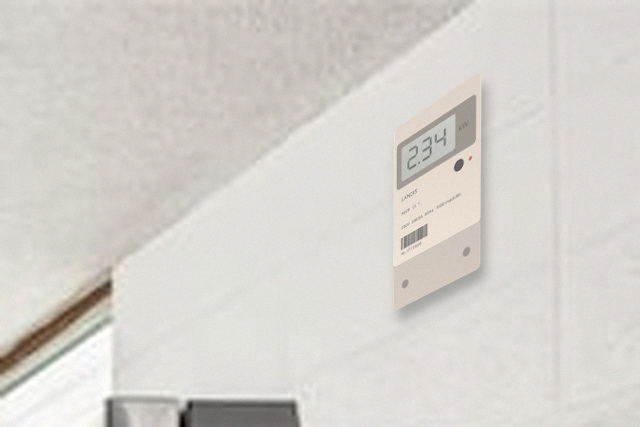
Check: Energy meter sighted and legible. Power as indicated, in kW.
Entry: 2.34 kW
